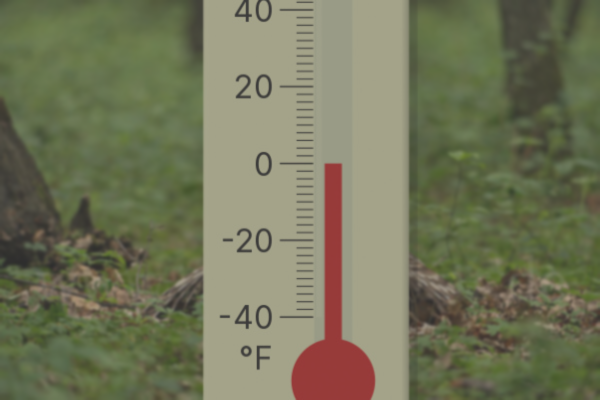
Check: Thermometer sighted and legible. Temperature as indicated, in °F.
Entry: 0 °F
